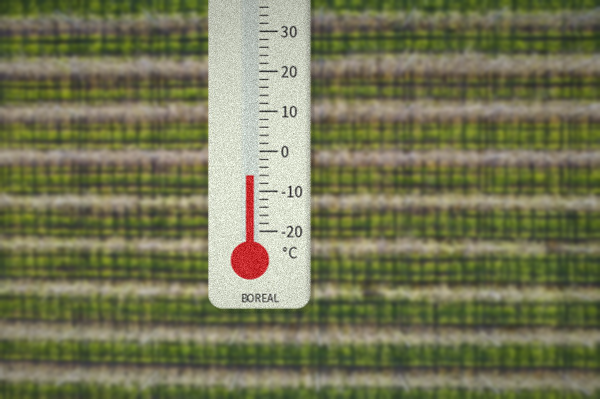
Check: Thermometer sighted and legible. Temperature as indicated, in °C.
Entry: -6 °C
